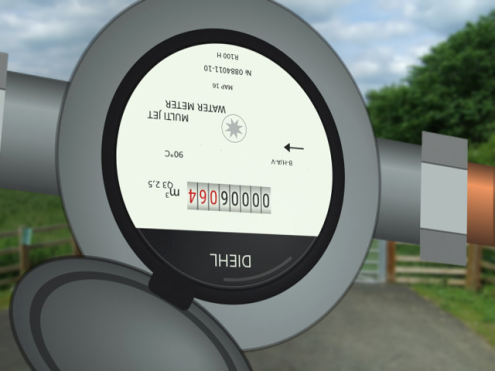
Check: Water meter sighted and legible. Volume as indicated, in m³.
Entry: 6.064 m³
